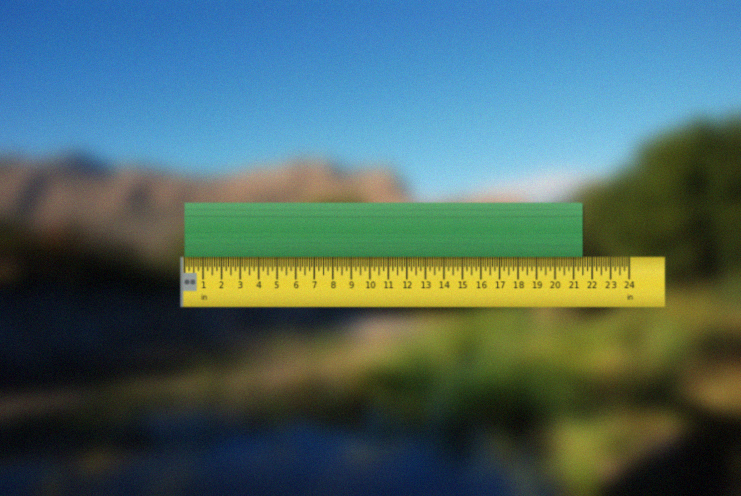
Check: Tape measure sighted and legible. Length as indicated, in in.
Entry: 21.5 in
